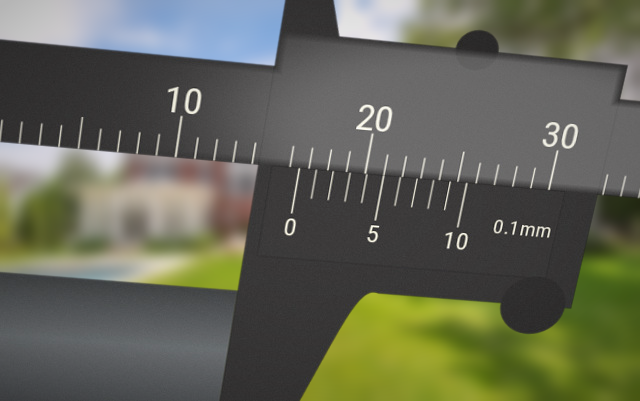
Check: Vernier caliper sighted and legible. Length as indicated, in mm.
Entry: 16.5 mm
